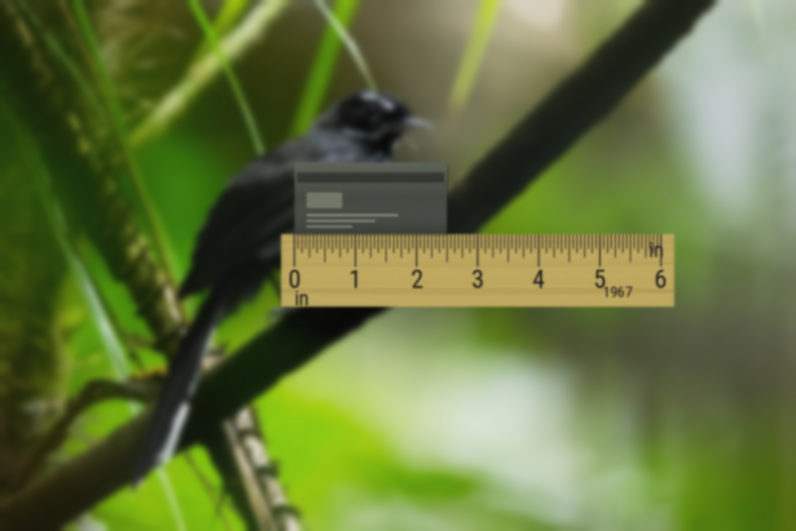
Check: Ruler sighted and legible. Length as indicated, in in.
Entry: 2.5 in
